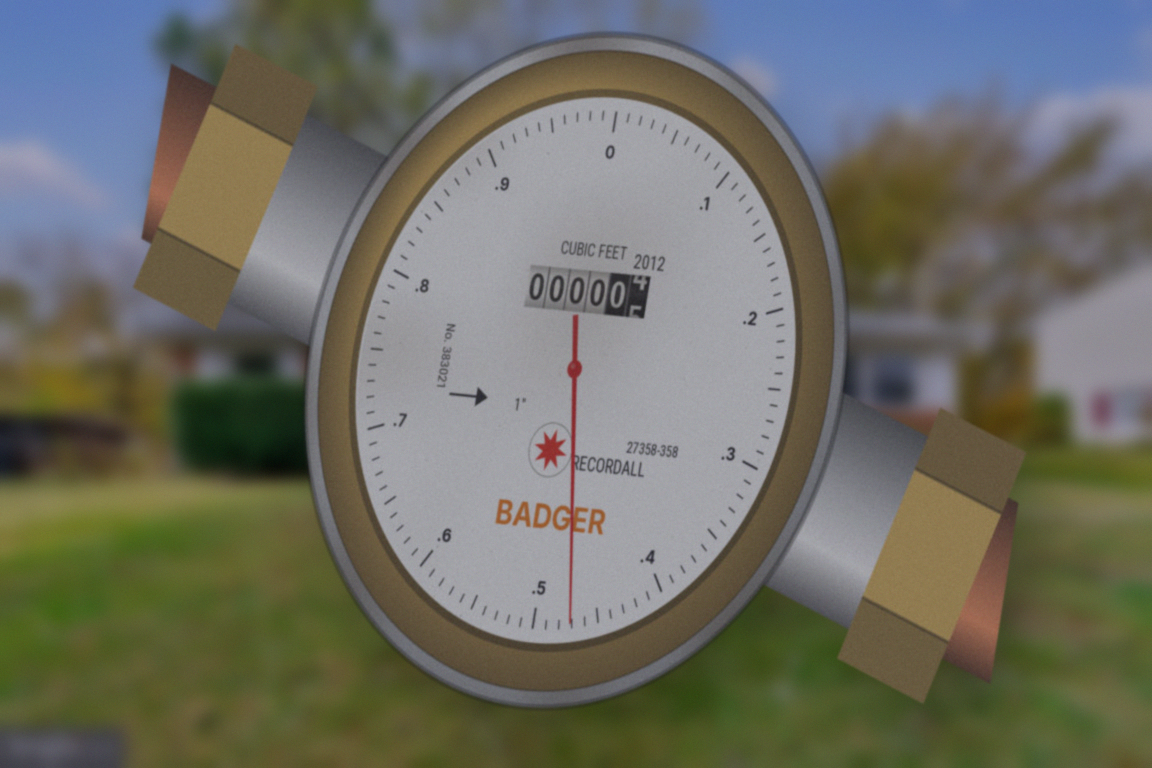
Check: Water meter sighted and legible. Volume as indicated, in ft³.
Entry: 4.47 ft³
